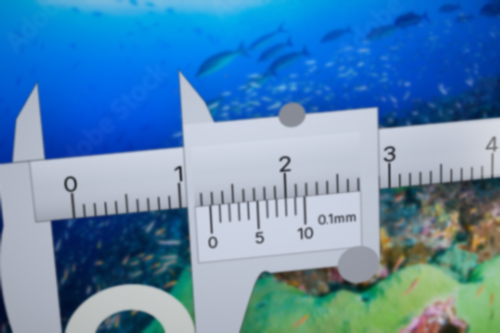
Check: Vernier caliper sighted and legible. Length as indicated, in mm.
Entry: 12.8 mm
